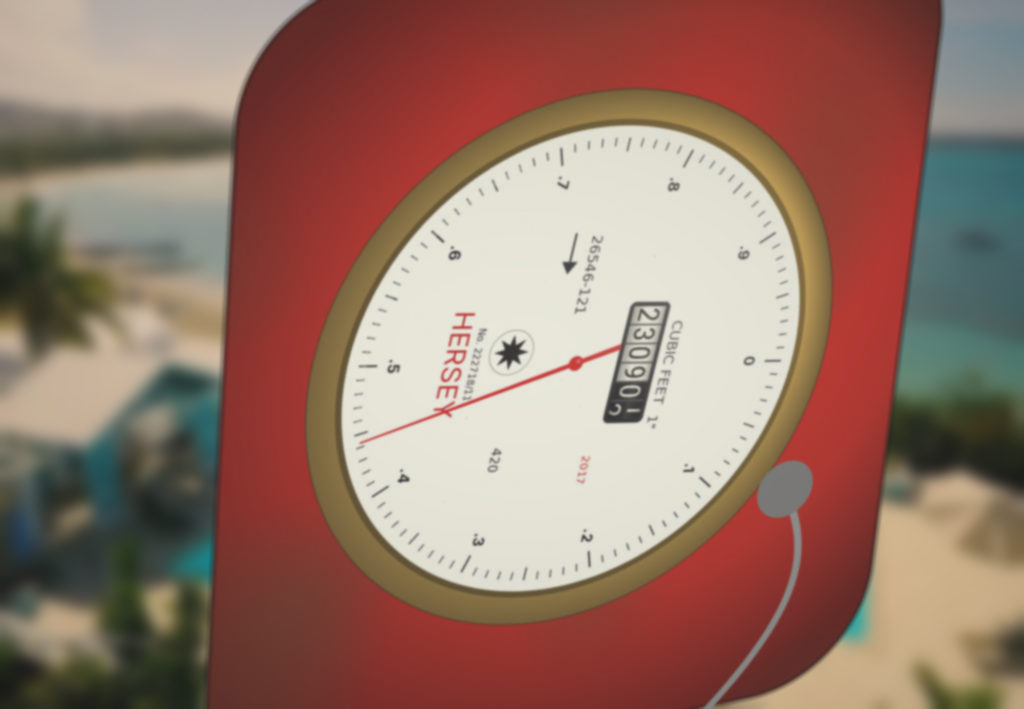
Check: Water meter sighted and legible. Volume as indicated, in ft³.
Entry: 230901.44 ft³
